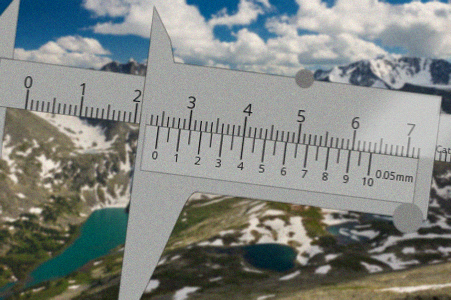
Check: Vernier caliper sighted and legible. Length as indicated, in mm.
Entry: 24.4 mm
